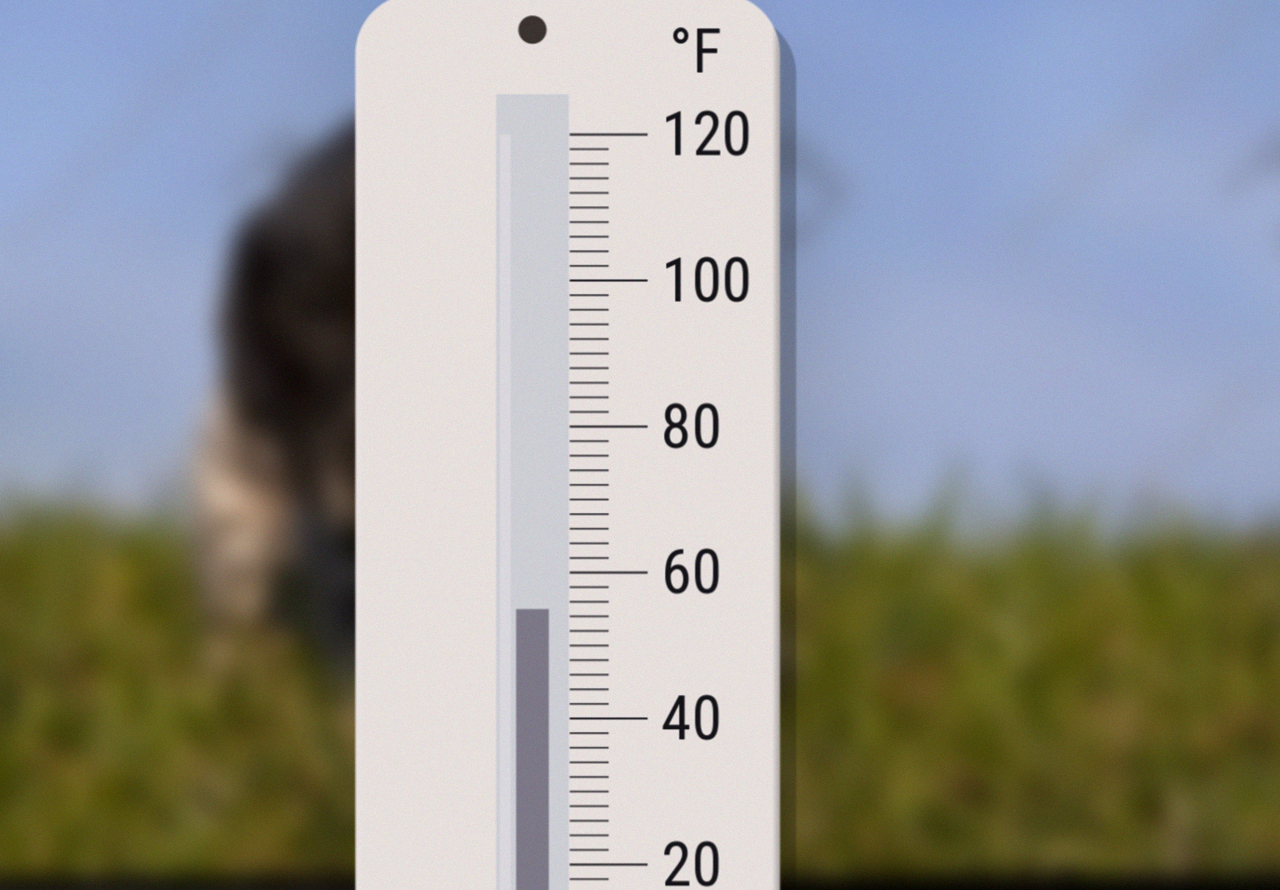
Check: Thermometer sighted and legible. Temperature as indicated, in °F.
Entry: 55 °F
